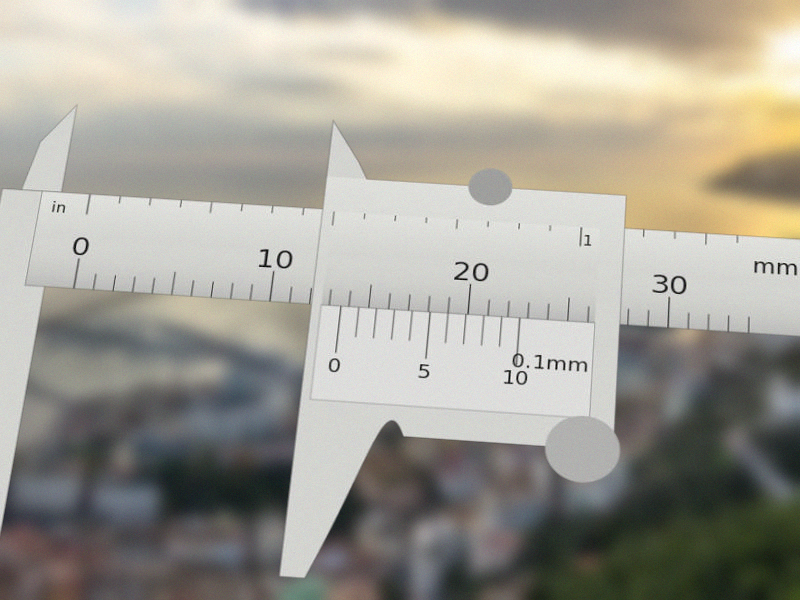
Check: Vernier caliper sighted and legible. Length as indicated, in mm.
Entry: 13.6 mm
